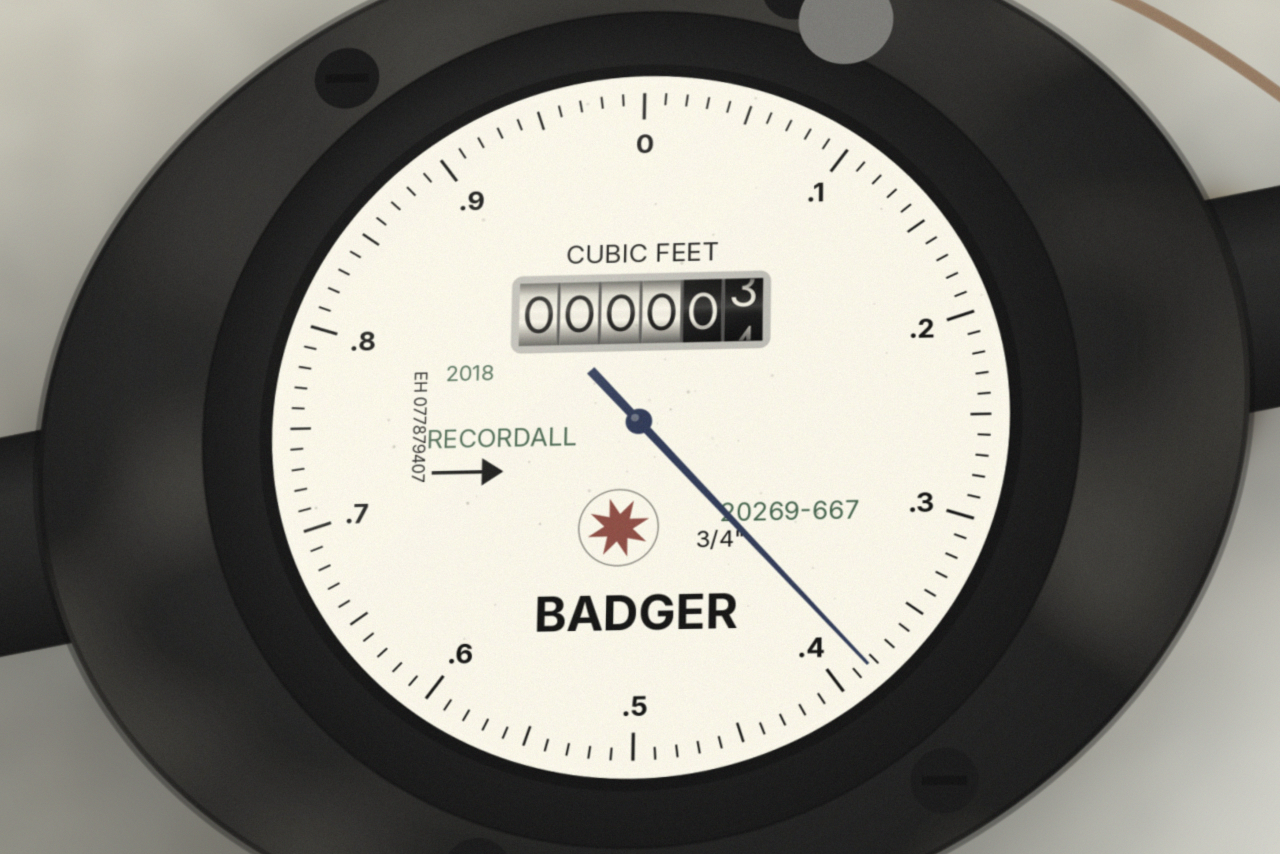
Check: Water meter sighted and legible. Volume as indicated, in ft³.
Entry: 3.38 ft³
